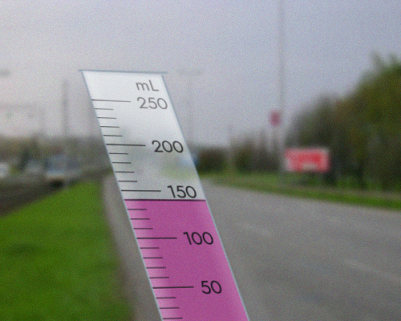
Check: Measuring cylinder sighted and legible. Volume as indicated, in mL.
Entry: 140 mL
